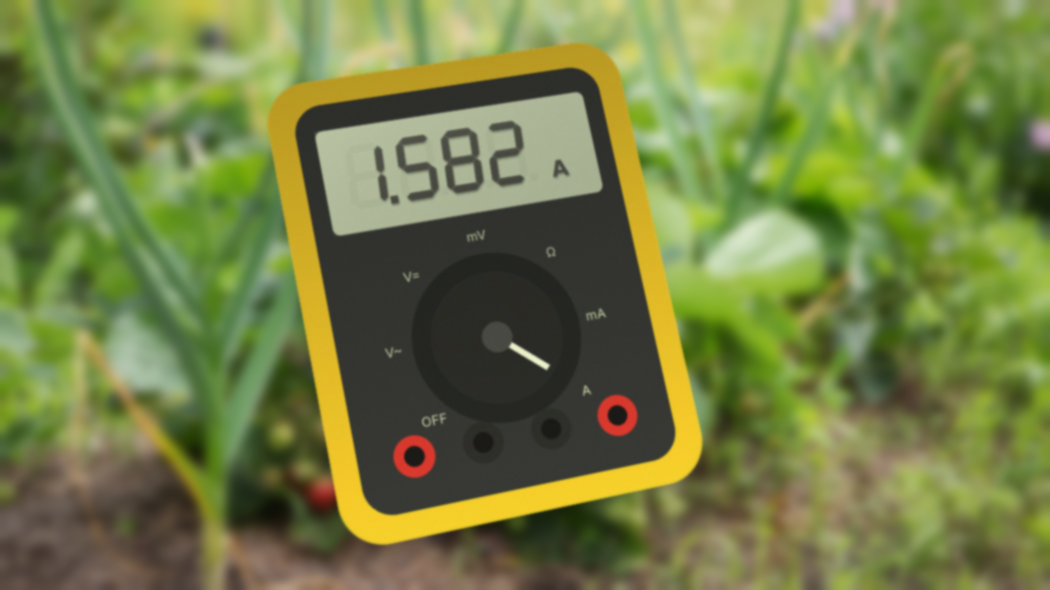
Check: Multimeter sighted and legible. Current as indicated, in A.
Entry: 1.582 A
